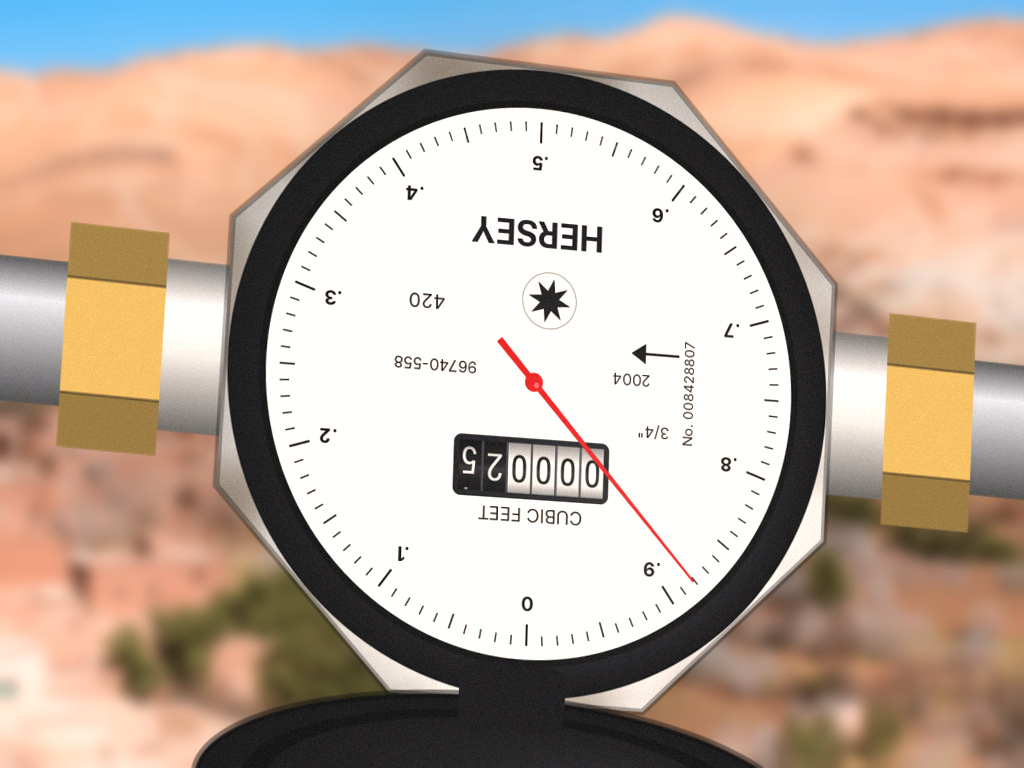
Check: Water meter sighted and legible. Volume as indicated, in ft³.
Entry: 24.88 ft³
